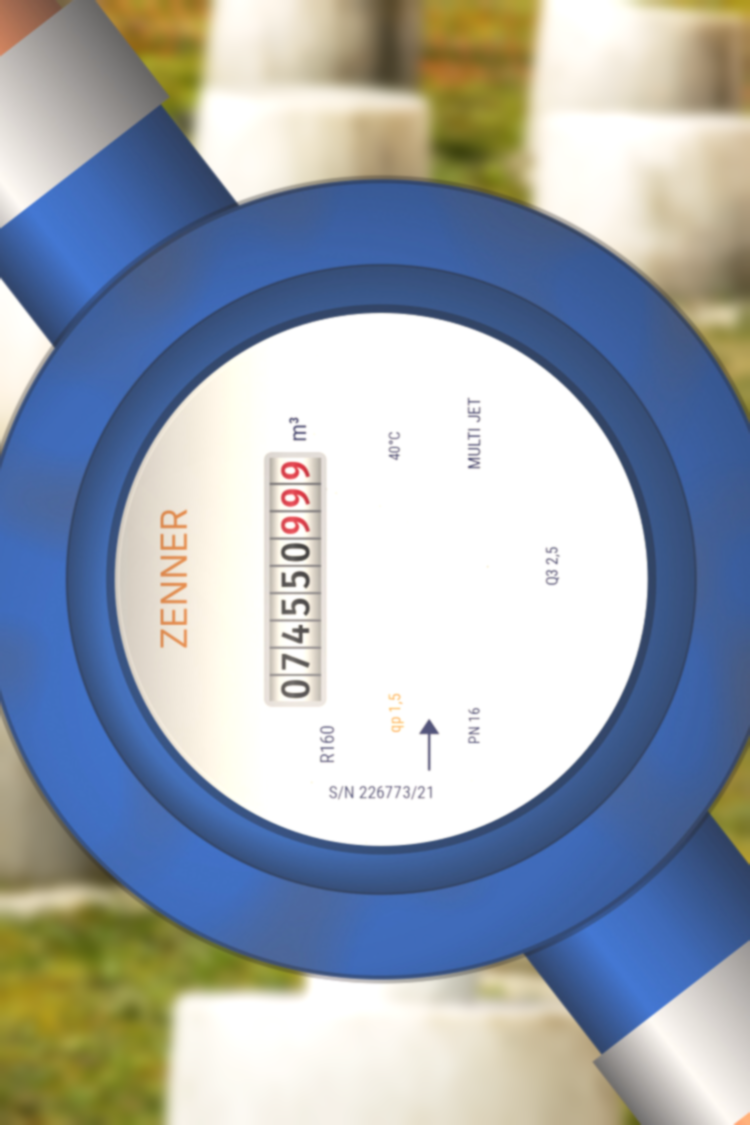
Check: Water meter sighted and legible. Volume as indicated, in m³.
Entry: 74550.999 m³
